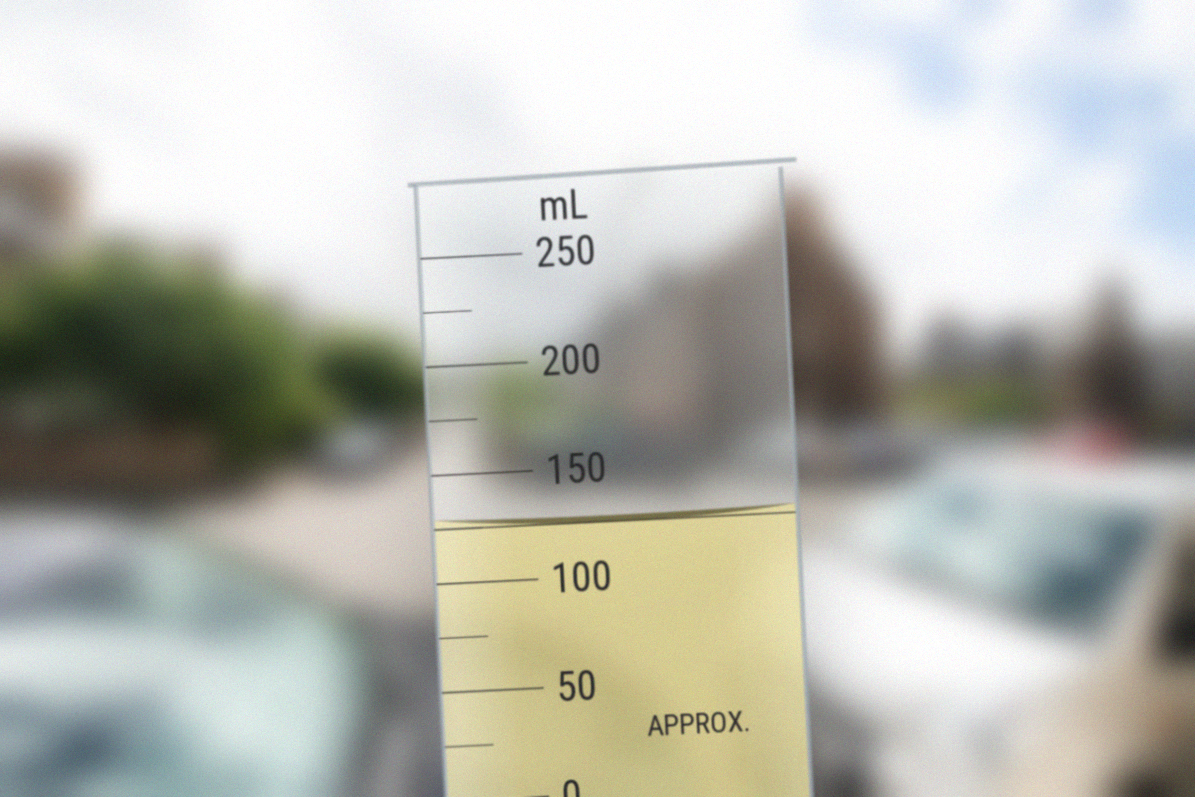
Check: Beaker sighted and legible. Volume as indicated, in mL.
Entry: 125 mL
